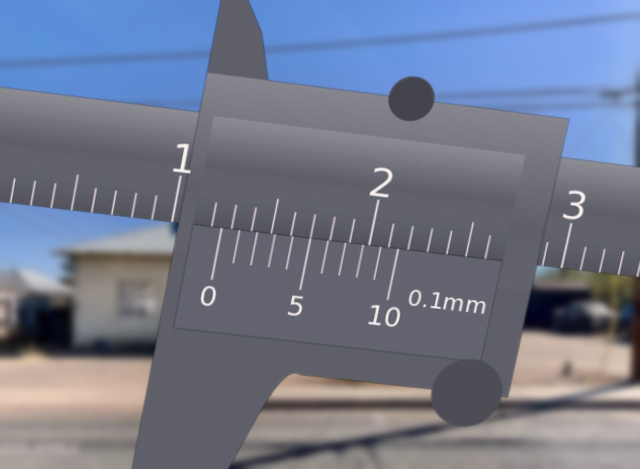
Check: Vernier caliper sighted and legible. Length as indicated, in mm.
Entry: 12.5 mm
